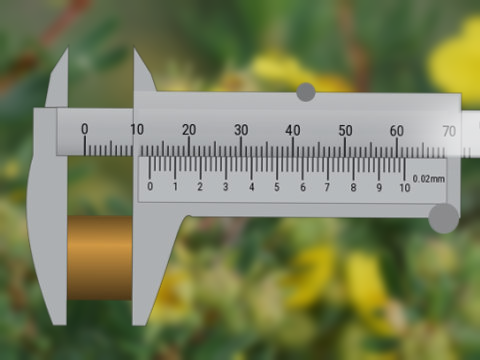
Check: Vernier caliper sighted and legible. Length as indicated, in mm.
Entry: 12.5 mm
